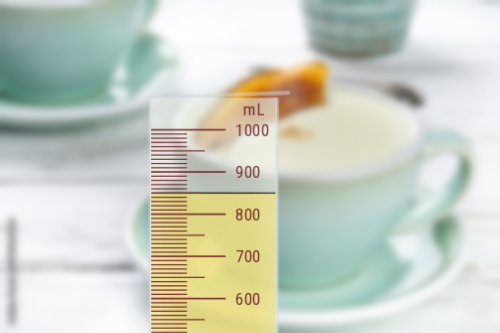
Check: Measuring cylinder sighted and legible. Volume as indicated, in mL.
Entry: 850 mL
